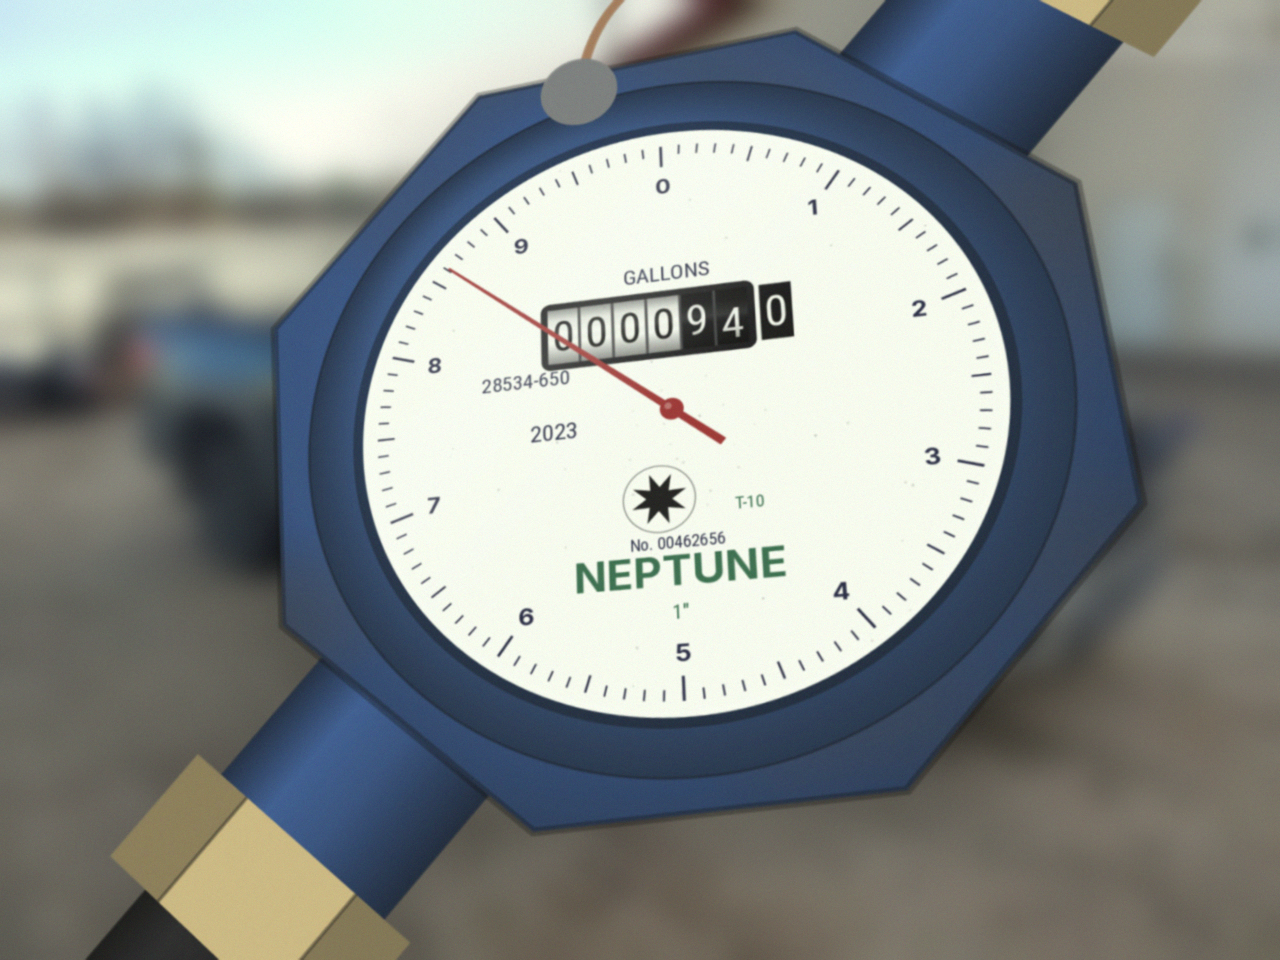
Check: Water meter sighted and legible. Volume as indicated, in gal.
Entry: 938.6 gal
